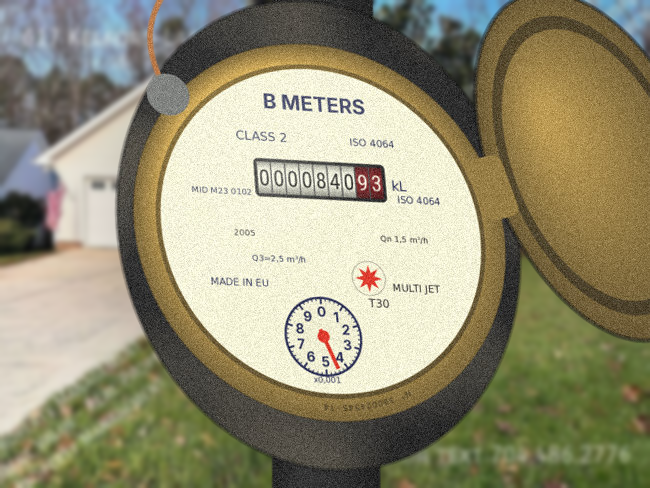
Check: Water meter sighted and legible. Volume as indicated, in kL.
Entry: 840.934 kL
